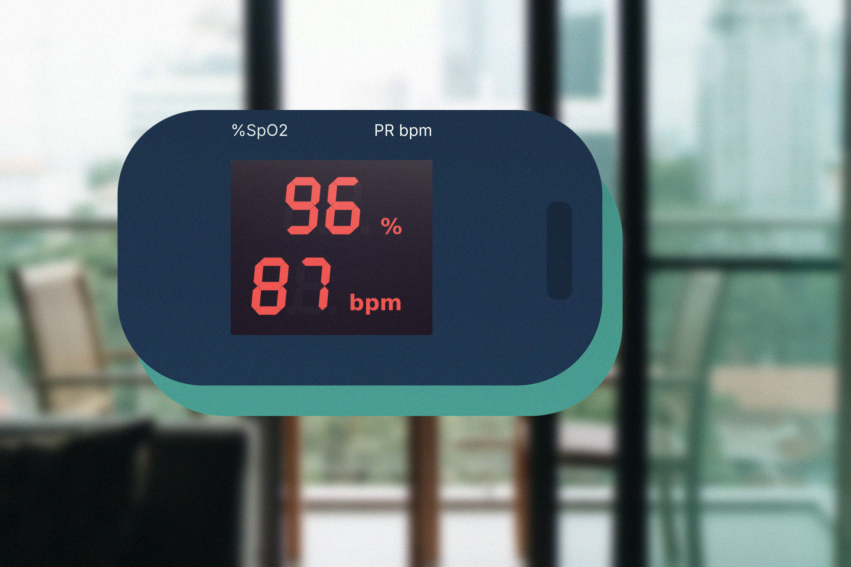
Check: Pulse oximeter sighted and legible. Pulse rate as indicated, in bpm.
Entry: 87 bpm
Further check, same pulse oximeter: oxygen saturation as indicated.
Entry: 96 %
